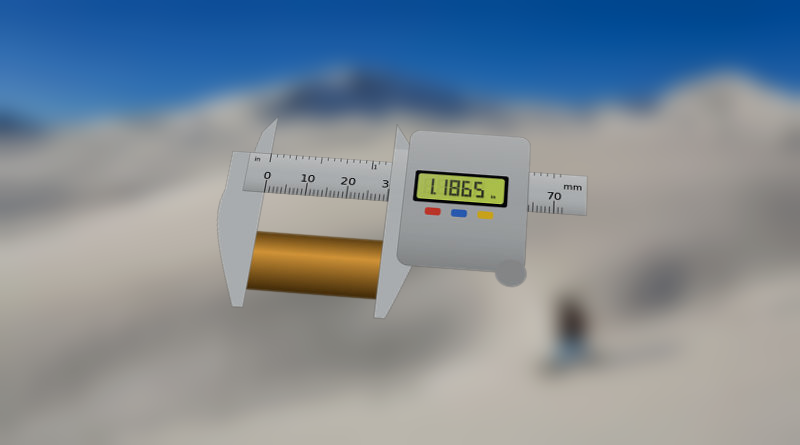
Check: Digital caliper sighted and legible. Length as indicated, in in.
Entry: 1.1865 in
